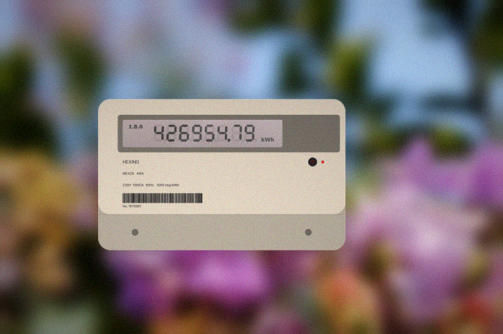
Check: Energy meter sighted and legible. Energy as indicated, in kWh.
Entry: 426954.79 kWh
